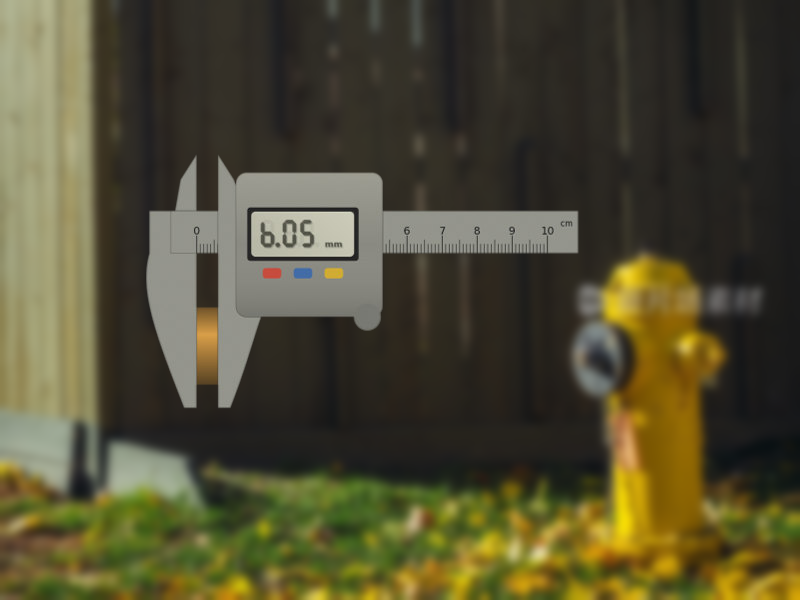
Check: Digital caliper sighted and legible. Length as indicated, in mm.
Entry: 6.05 mm
